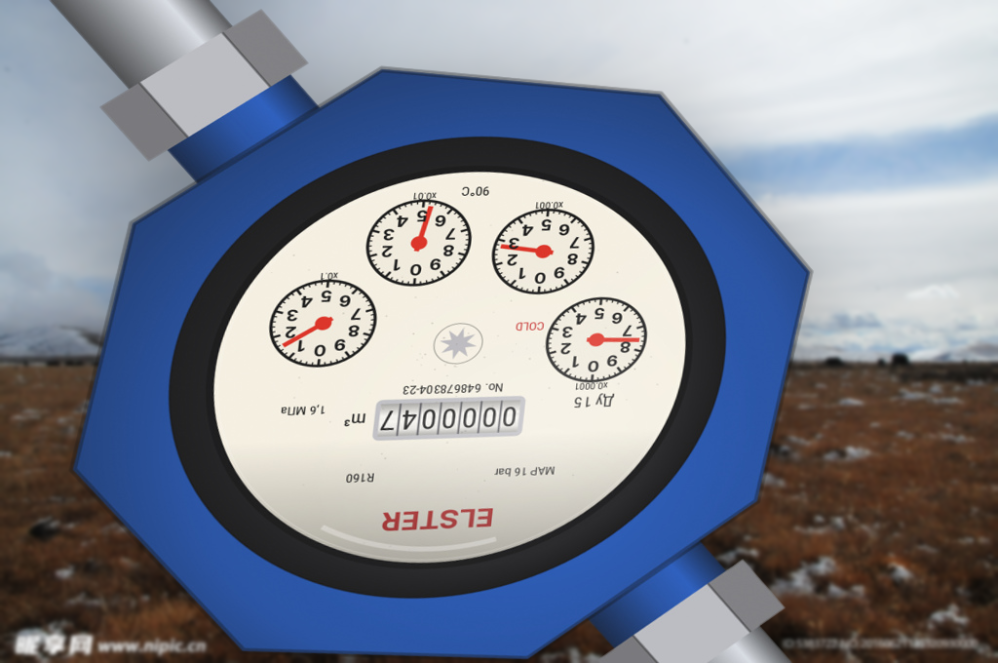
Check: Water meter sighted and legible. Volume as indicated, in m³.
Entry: 47.1527 m³
